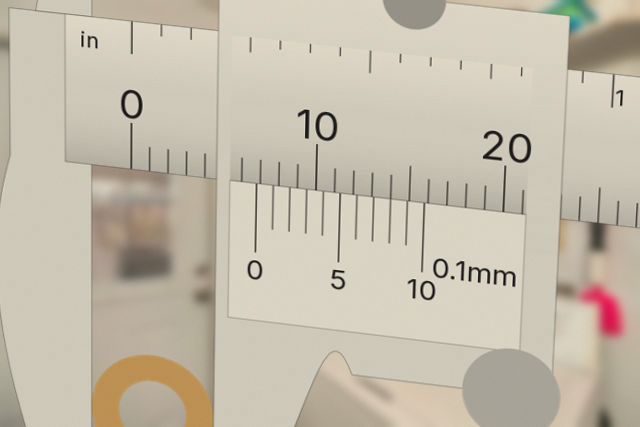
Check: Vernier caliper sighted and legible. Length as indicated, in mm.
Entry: 6.8 mm
